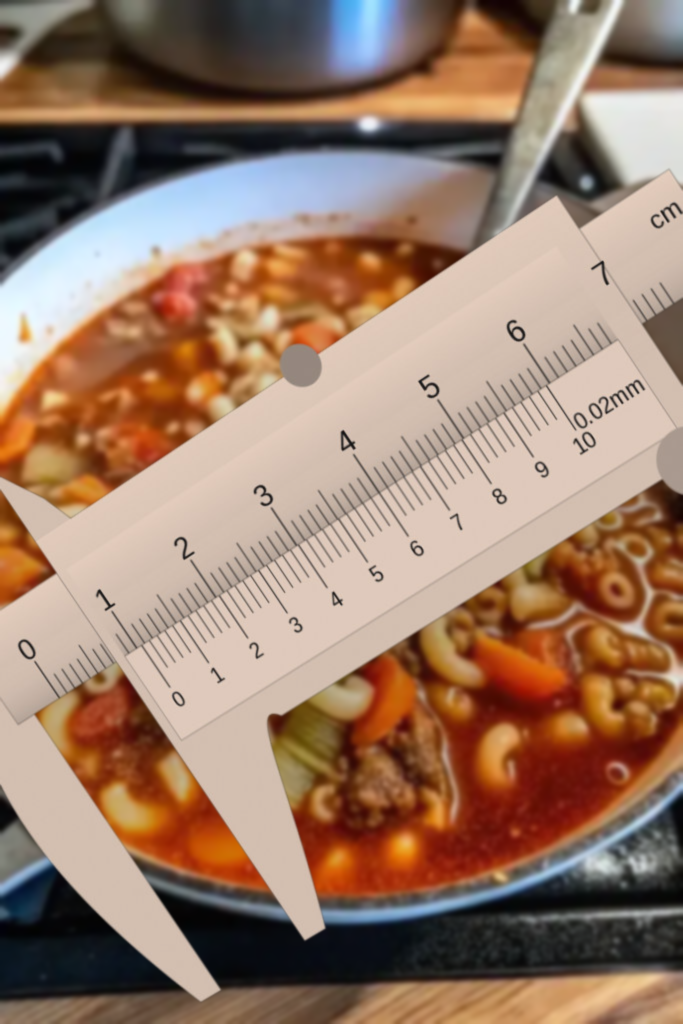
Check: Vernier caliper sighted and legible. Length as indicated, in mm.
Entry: 10.6 mm
